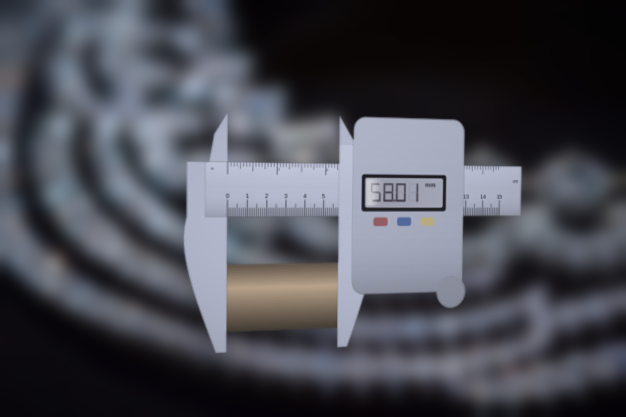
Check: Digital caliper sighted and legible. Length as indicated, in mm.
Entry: 58.01 mm
